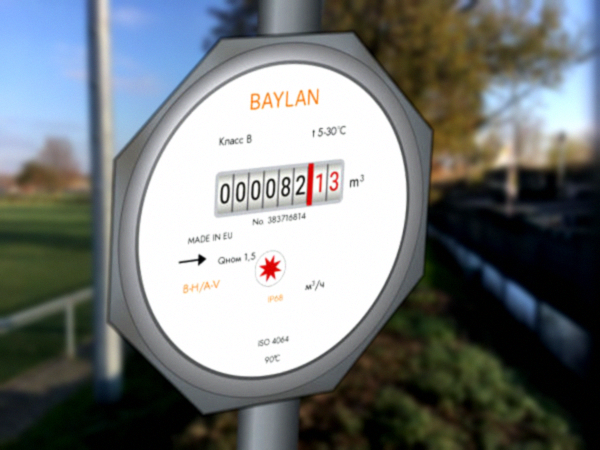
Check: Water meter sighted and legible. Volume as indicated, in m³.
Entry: 82.13 m³
